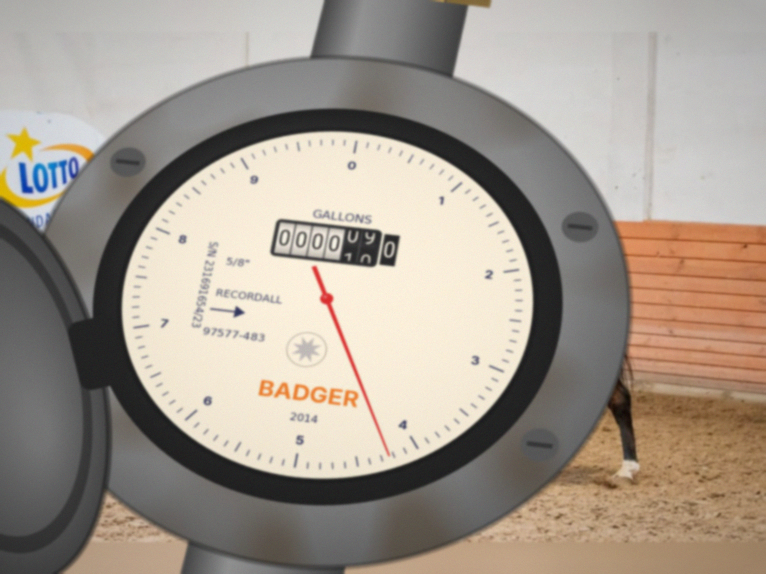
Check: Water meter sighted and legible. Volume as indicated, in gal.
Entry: 94.2 gal
